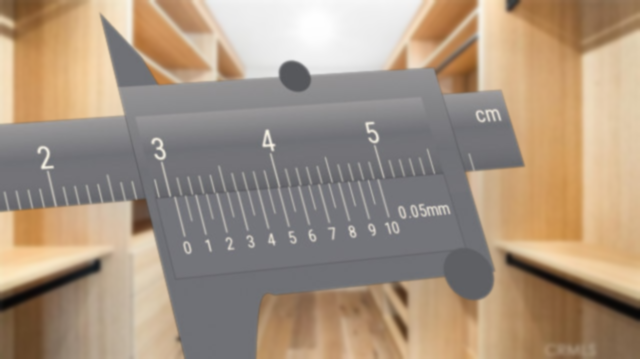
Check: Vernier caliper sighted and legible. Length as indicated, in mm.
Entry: 30.4 mm
